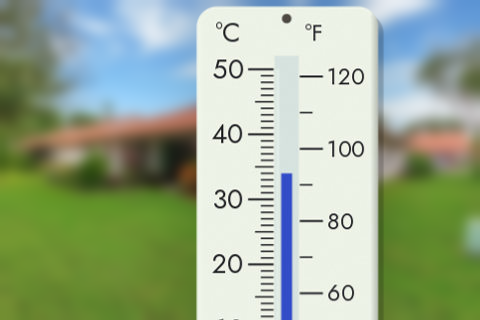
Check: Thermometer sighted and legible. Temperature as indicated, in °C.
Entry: 34 °C
